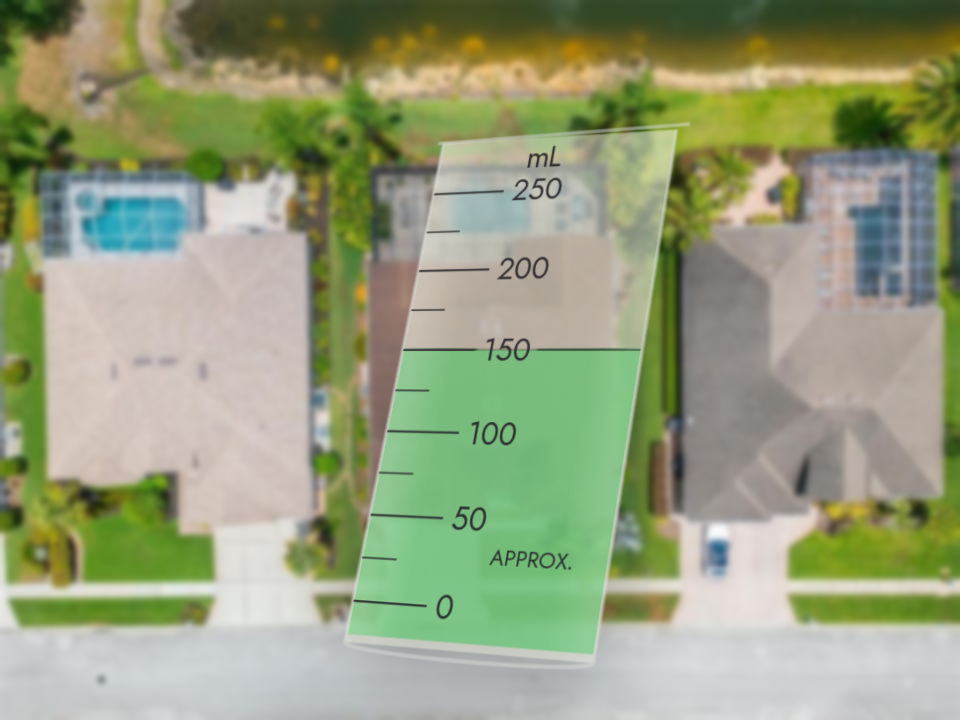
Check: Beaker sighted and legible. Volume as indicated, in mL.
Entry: 150 mL
